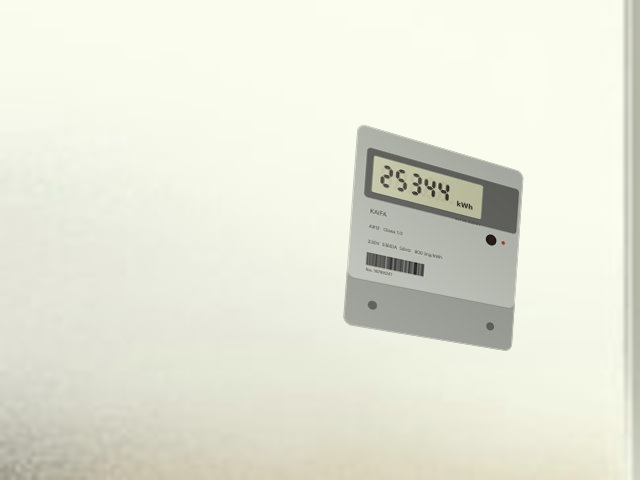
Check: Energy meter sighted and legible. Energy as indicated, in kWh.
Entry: 25344 kWh
